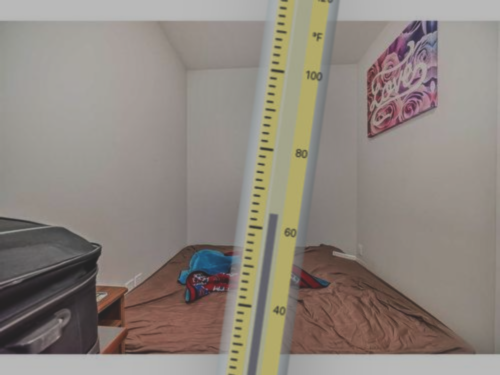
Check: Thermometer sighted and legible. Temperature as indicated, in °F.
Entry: 64 °F
